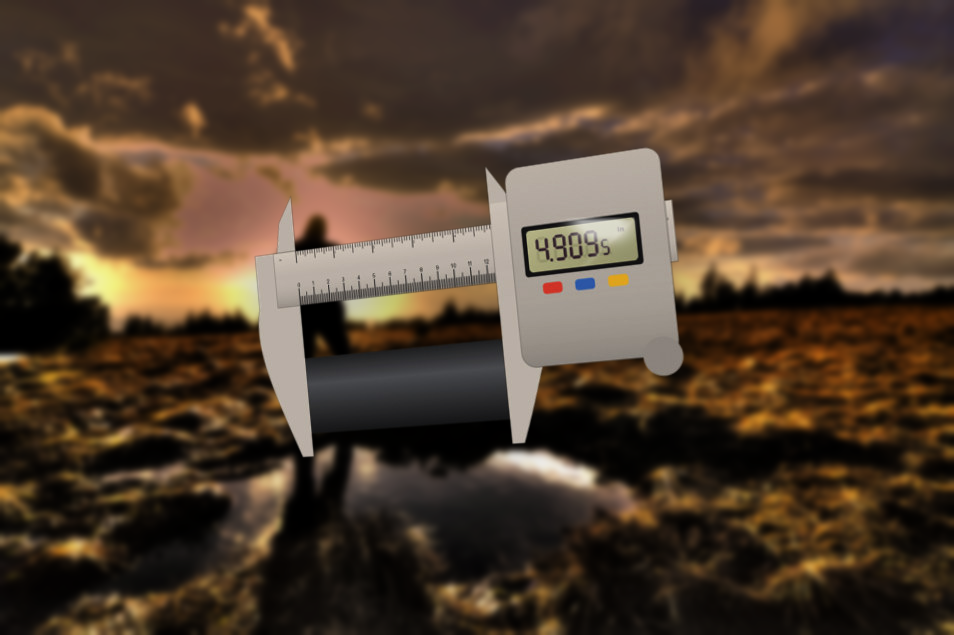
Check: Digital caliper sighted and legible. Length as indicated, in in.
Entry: 4.9095 in
